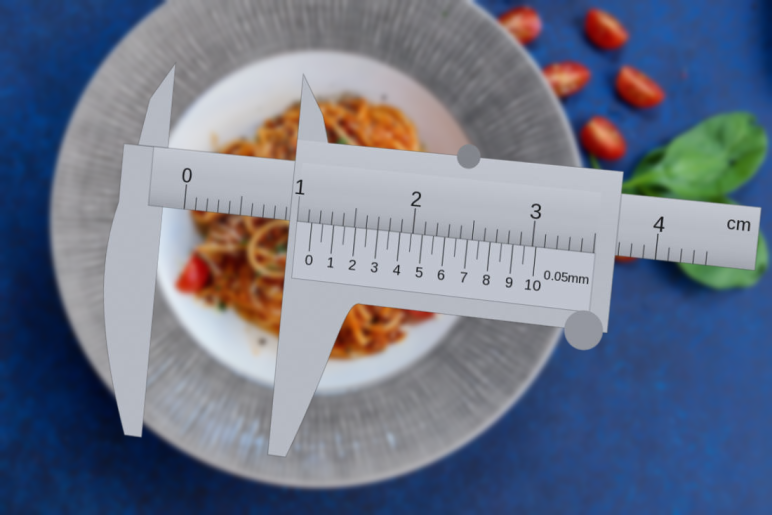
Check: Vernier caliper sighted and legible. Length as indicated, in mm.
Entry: 11.3 mm
